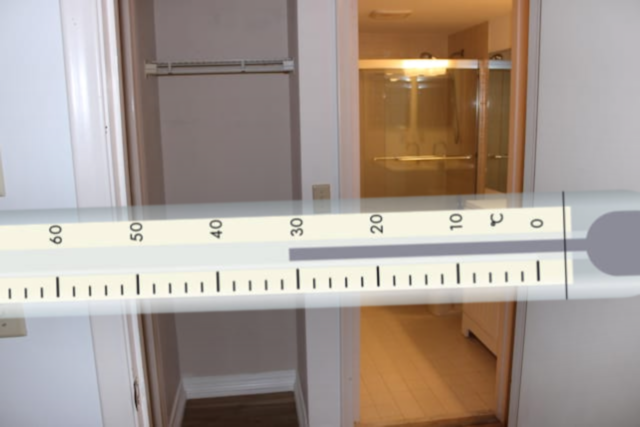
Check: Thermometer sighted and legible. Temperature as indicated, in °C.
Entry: 31 °C
